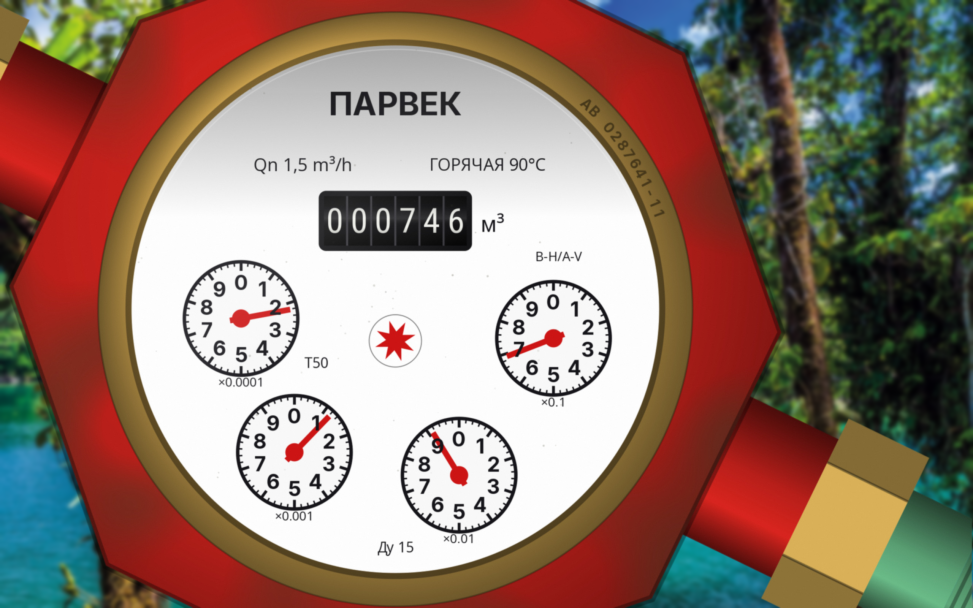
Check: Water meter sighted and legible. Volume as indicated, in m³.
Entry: 746.6912 m³
